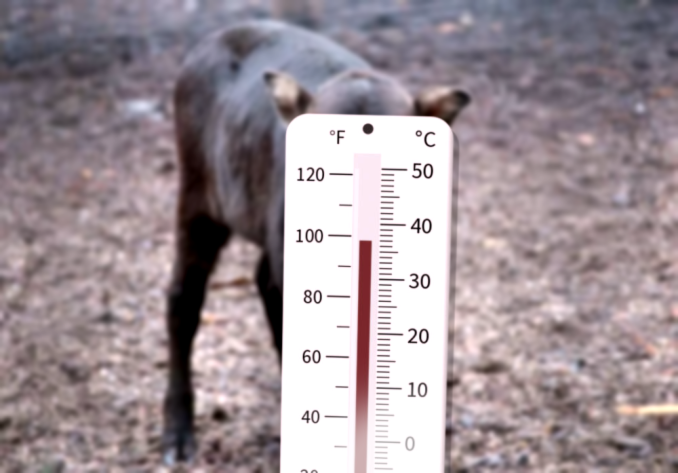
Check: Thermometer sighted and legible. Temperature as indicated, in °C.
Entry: 37 °C
